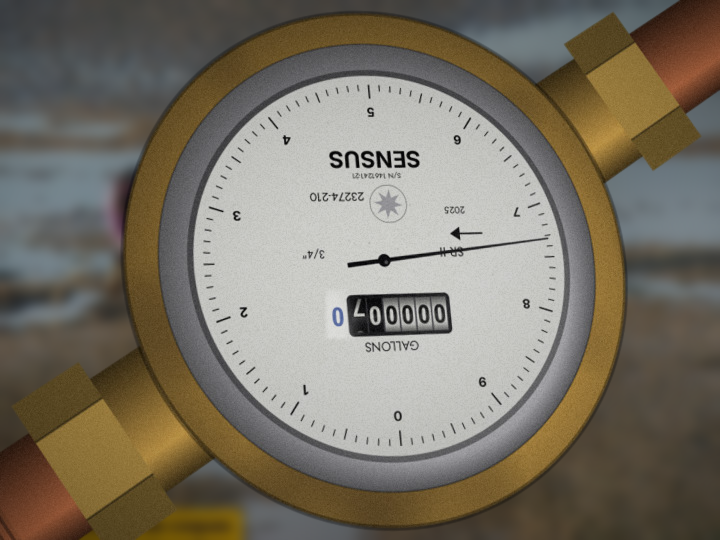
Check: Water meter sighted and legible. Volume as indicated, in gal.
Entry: 67.3 gal
